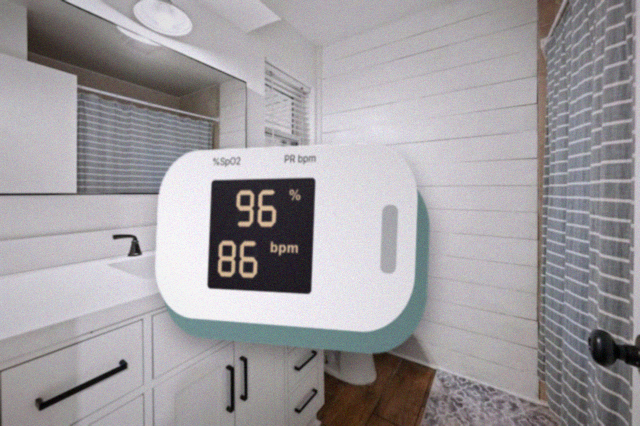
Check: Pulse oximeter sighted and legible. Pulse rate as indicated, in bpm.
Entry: 86 bpm
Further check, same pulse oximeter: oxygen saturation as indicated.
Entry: 96 %
